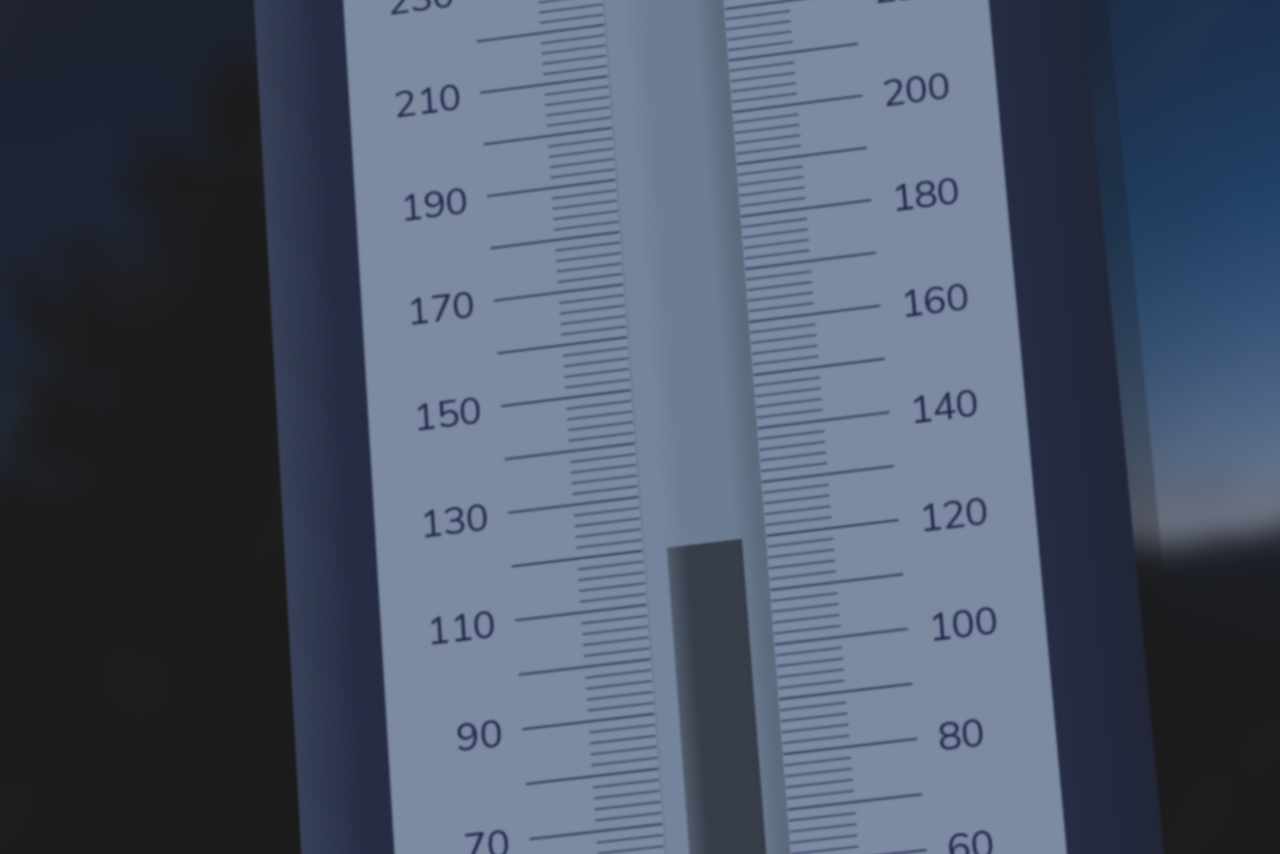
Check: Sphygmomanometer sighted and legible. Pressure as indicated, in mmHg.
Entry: 120 mmHg
